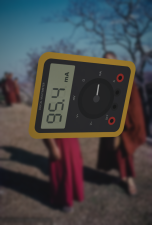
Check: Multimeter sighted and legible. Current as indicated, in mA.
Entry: 95.4 mA
